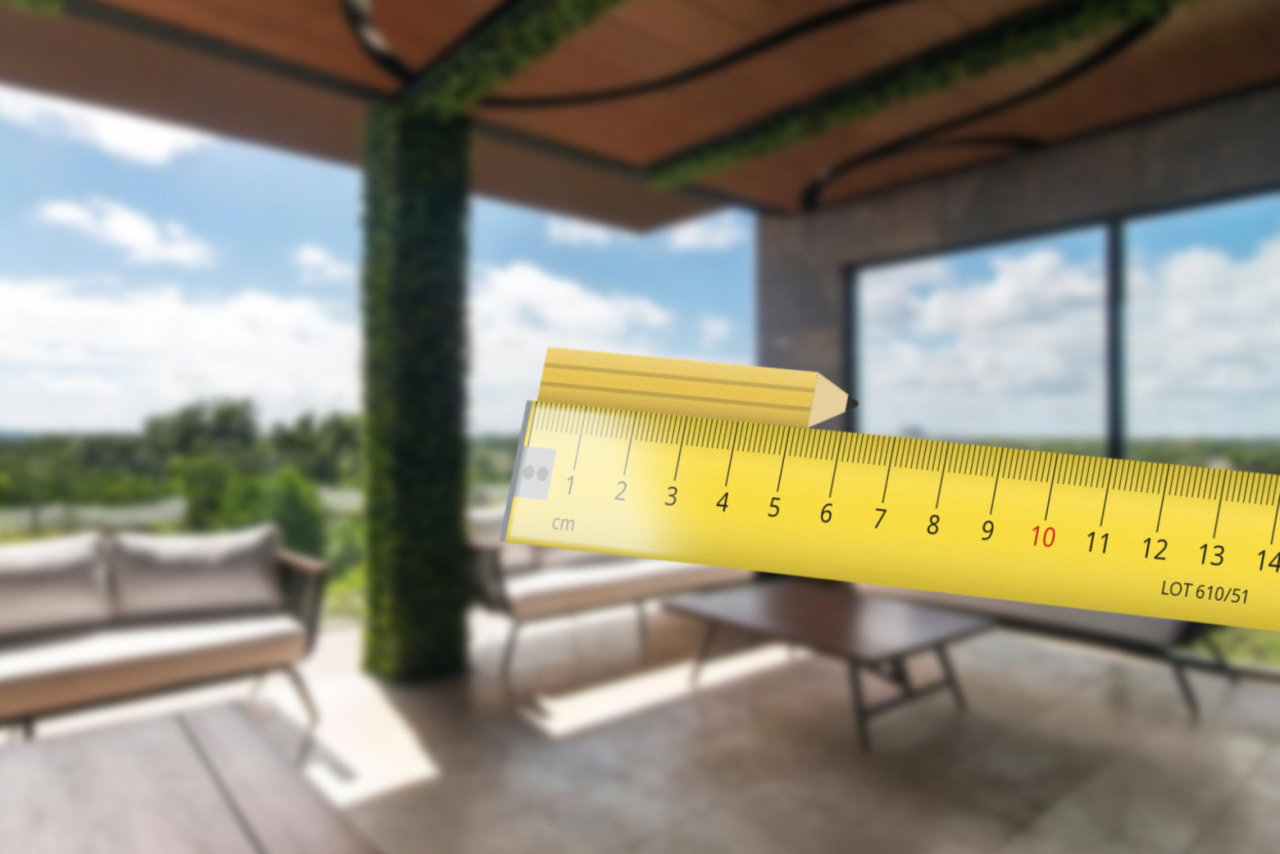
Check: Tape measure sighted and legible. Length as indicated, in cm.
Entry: 6.2 cm
